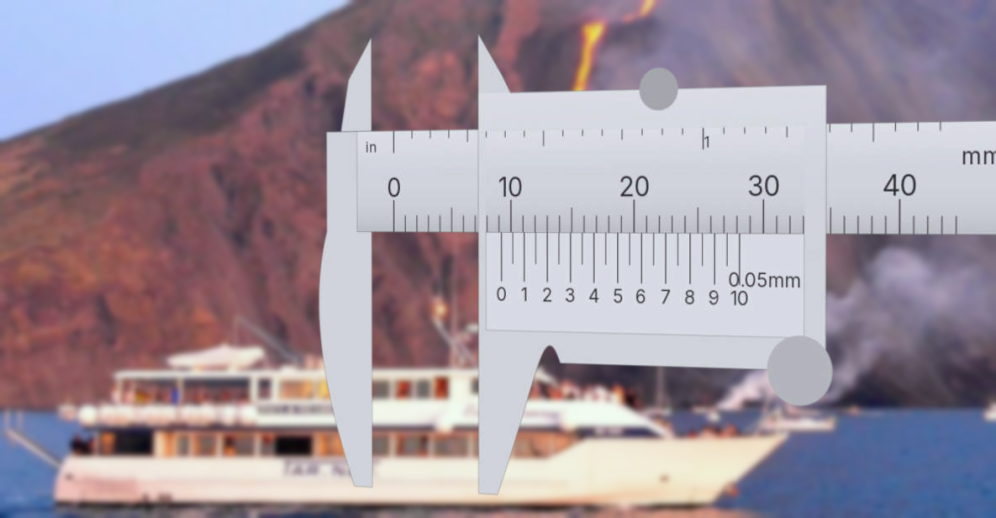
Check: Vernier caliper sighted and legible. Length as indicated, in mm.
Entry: 9.2 mm
